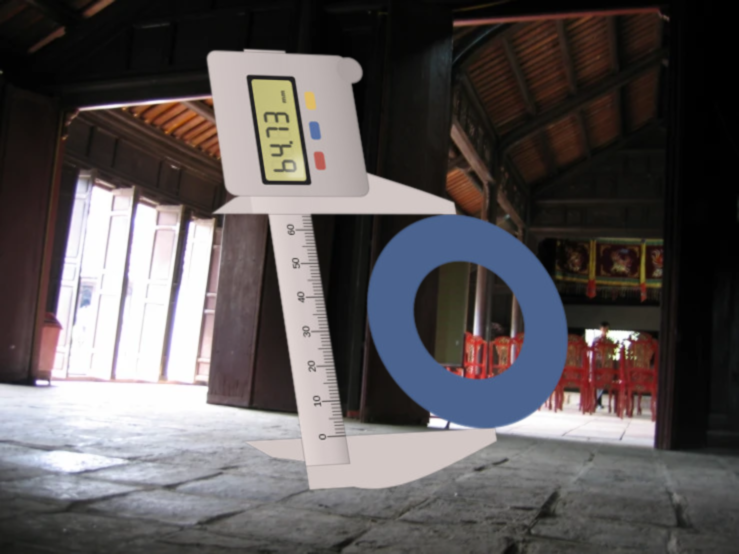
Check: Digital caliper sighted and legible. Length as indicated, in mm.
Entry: 64.73 mm
